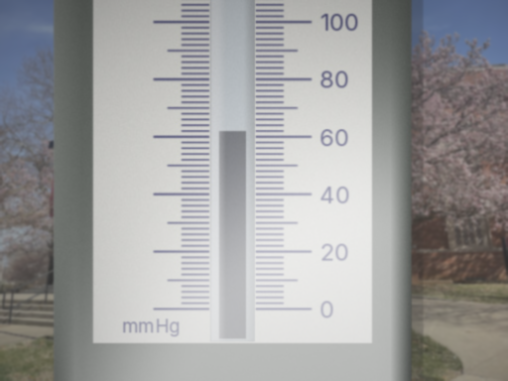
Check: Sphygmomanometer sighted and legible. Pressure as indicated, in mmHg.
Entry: 62 mmHg
